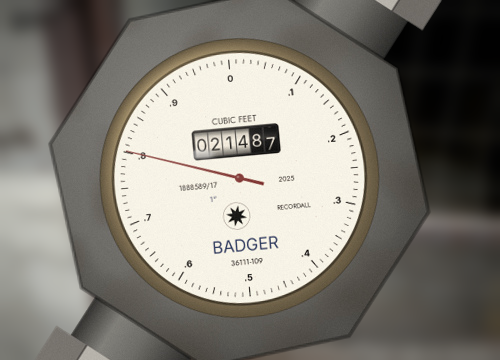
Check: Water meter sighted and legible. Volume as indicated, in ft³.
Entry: 21486.80 ft³
